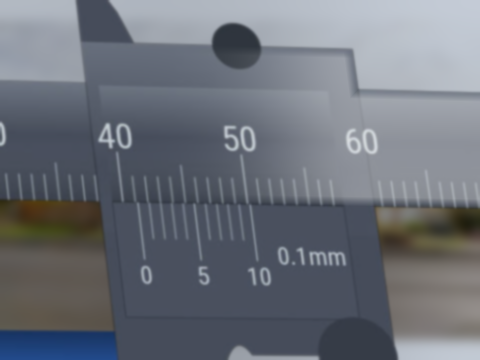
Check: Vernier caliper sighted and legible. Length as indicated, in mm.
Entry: 41.2 mm
